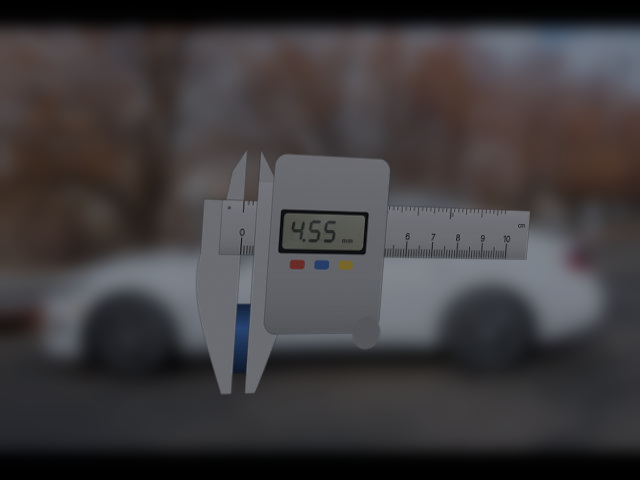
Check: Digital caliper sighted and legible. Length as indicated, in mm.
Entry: 4.55 mm
